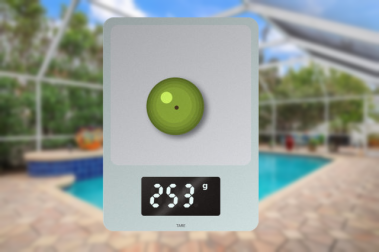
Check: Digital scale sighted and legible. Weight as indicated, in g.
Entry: 253 g
